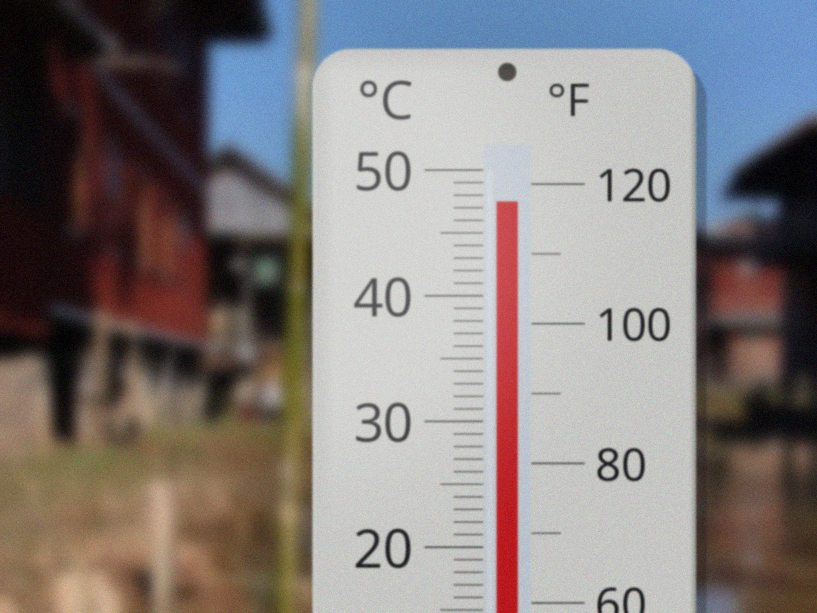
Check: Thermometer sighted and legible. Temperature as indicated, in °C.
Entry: 47.5 °C
